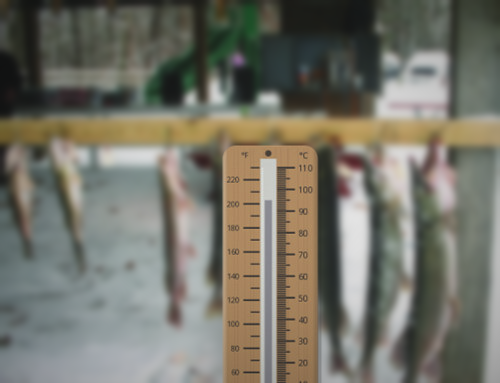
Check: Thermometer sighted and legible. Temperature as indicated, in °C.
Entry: 95 °C
